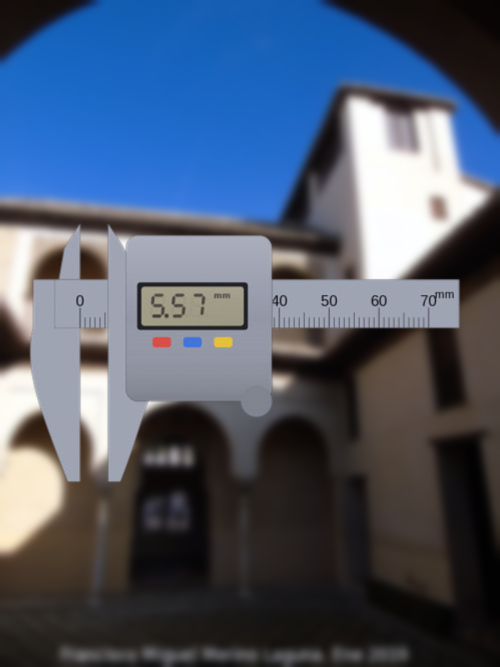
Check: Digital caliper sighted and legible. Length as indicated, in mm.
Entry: 5.57 mm
